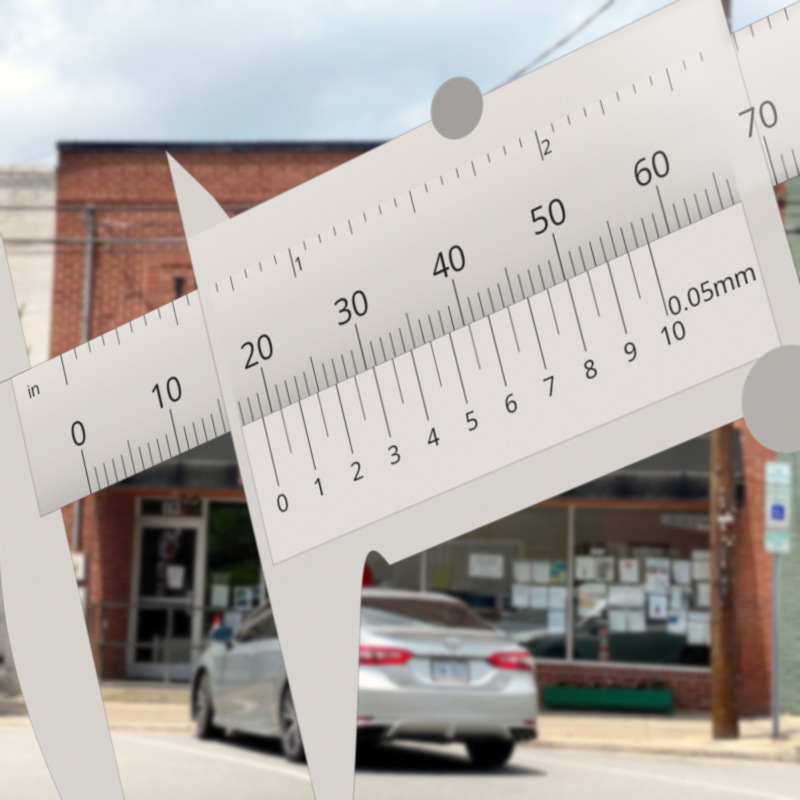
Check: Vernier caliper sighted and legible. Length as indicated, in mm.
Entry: 19.0 mm
